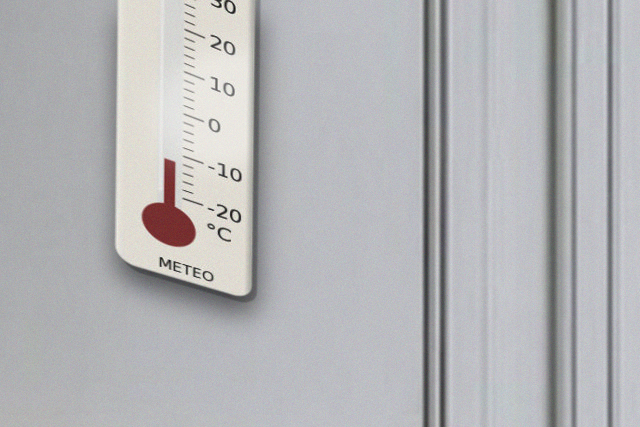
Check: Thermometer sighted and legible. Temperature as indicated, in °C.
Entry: -12 °C
